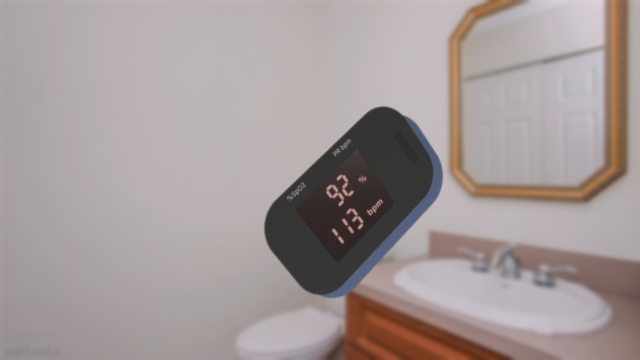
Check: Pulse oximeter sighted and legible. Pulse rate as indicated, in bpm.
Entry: 113 bpm
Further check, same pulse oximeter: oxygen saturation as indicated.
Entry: 92 %
